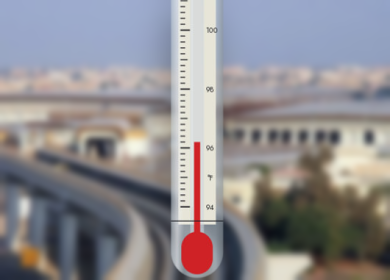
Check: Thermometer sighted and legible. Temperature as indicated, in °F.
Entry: 96.2 °F
